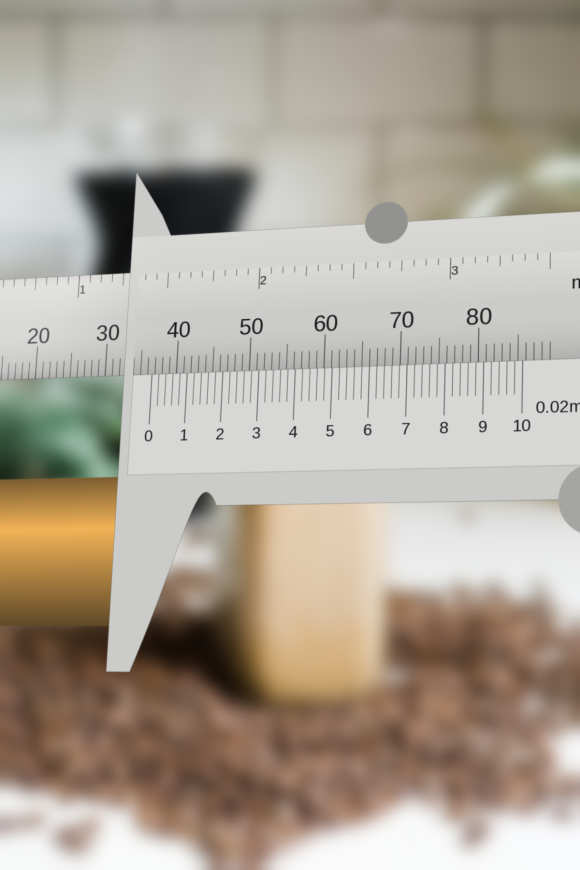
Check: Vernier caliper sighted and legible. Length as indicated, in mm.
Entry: 36.6 mm
